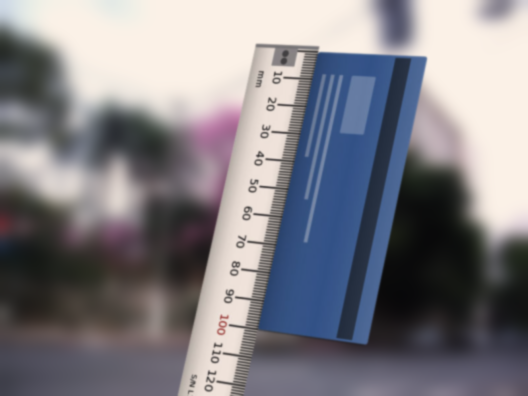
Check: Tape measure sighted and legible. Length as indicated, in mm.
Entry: 100 mm
